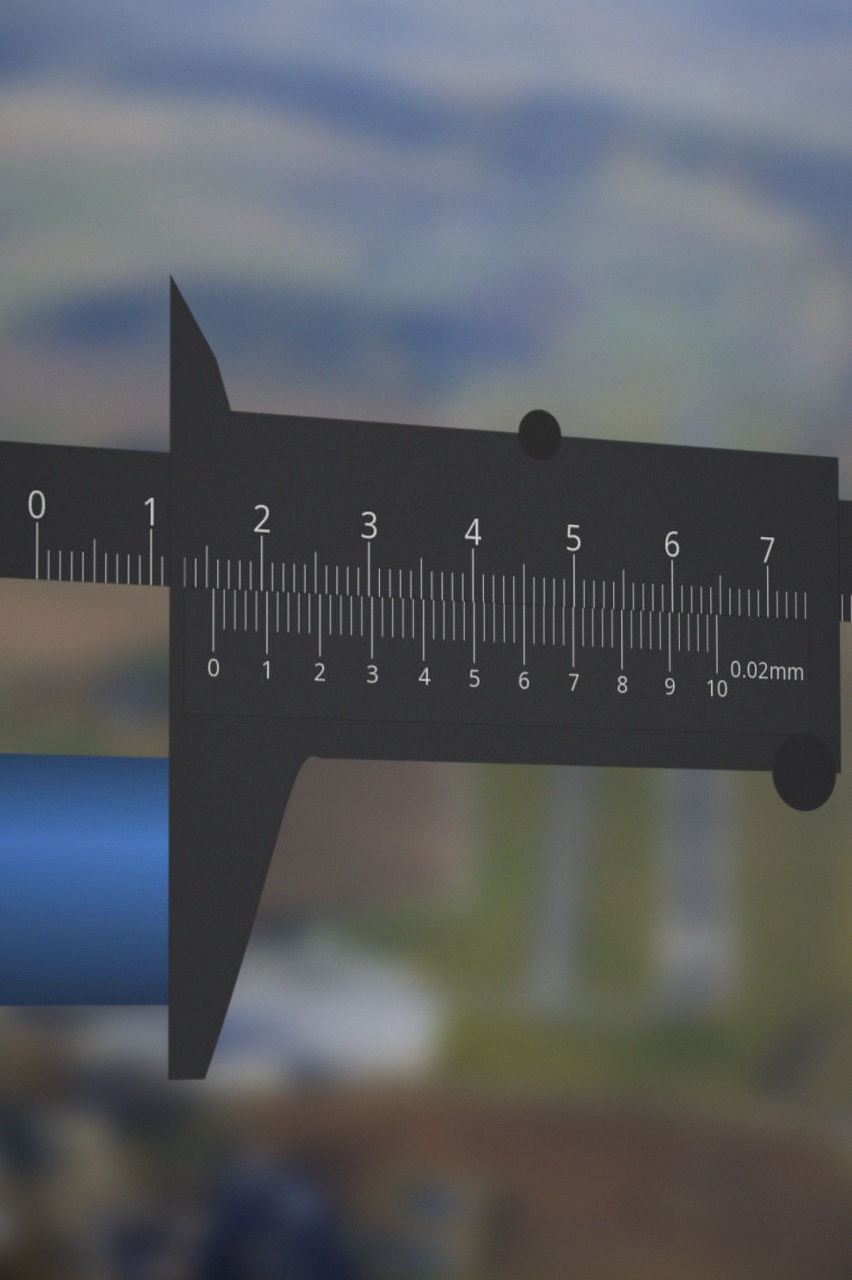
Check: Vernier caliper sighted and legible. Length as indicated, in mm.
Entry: 15.6 mm
